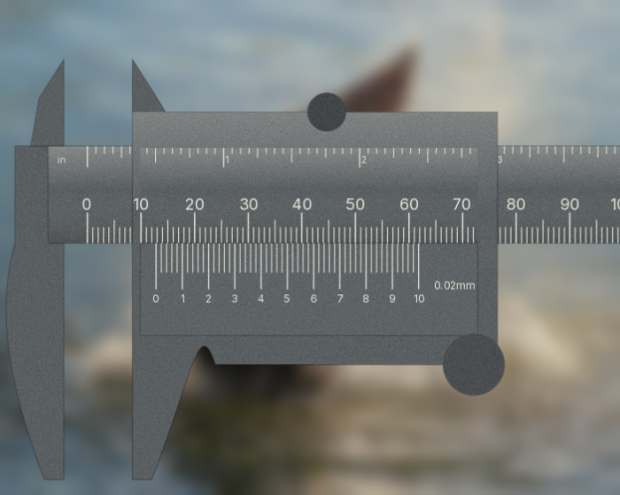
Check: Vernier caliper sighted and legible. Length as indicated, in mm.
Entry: 12.8 mm
